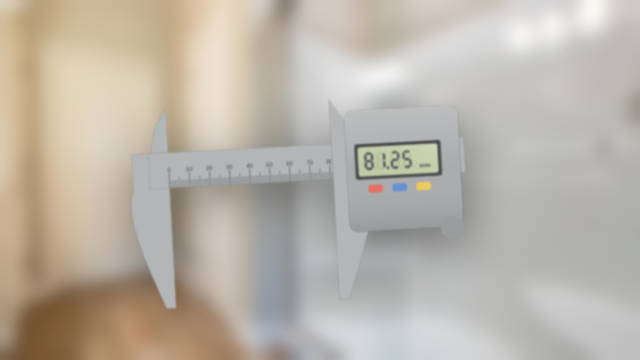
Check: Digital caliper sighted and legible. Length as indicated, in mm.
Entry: 81.25 mm
